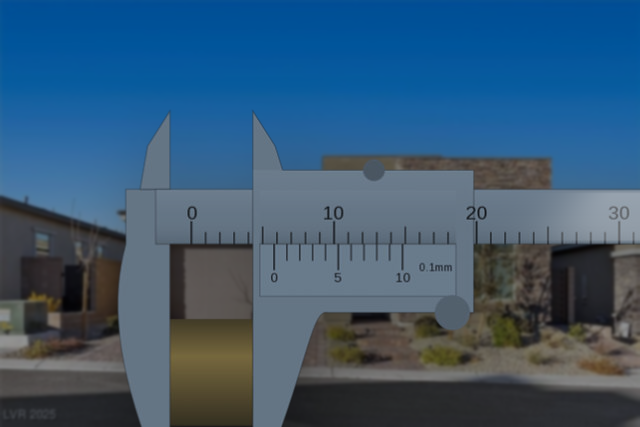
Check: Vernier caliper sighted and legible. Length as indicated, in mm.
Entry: 5.8 mm
